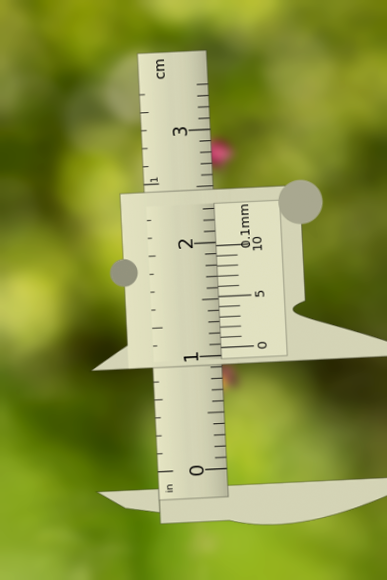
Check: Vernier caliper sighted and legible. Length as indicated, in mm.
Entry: 10.7 mm
